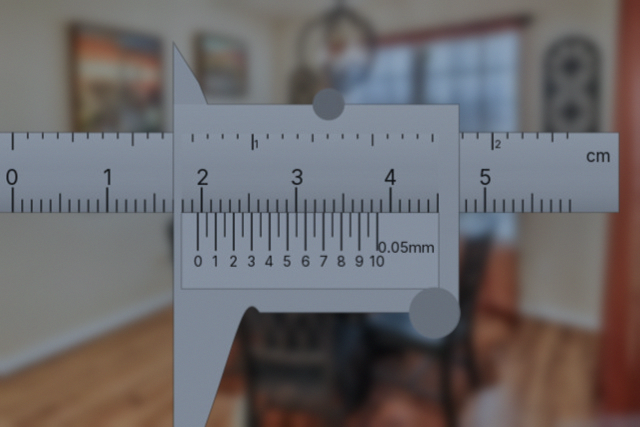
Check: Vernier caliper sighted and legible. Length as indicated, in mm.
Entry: 19.6 mm
